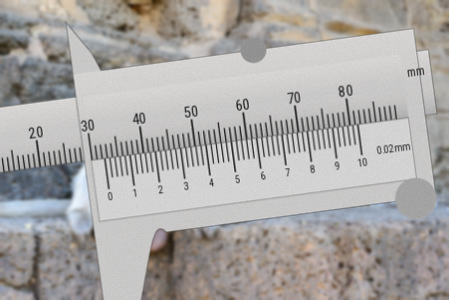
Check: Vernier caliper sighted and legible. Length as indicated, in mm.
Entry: 32.5 mm
